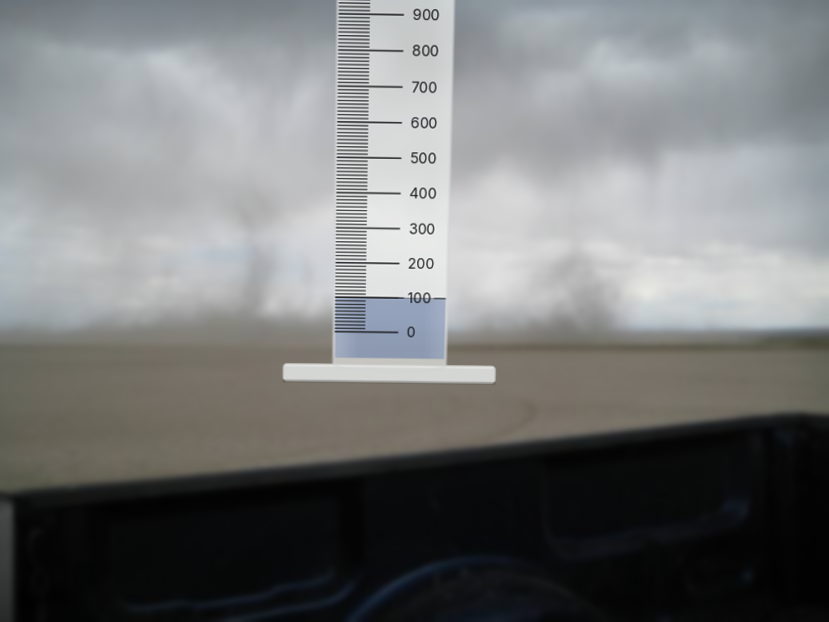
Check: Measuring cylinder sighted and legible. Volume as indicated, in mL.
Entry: 100 mL
